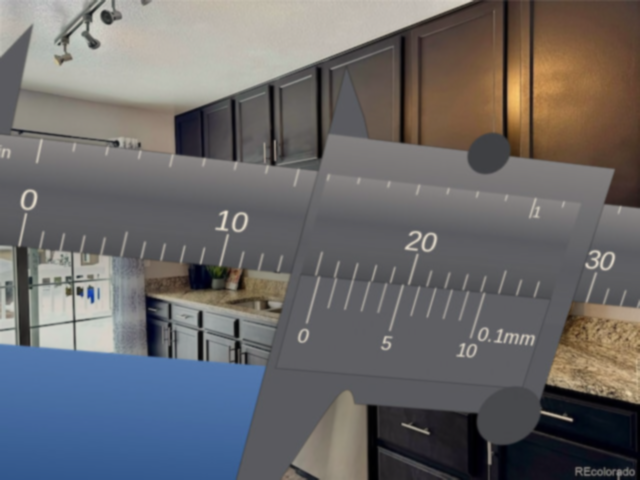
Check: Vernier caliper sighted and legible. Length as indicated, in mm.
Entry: 15.2 mm
